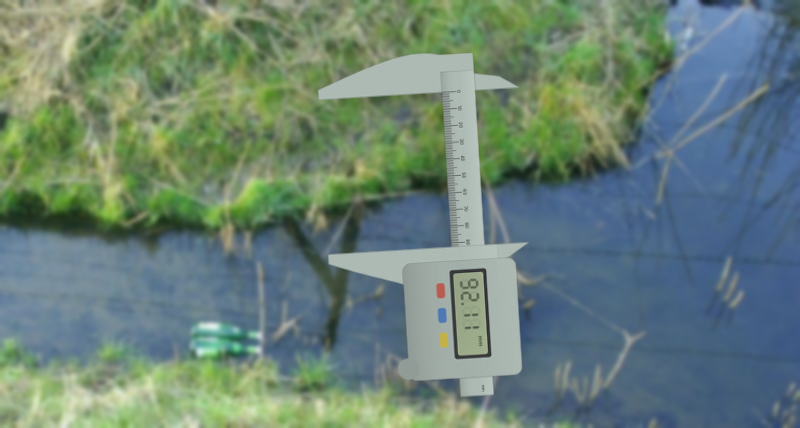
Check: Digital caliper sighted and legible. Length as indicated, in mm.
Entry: 92.11 mm
